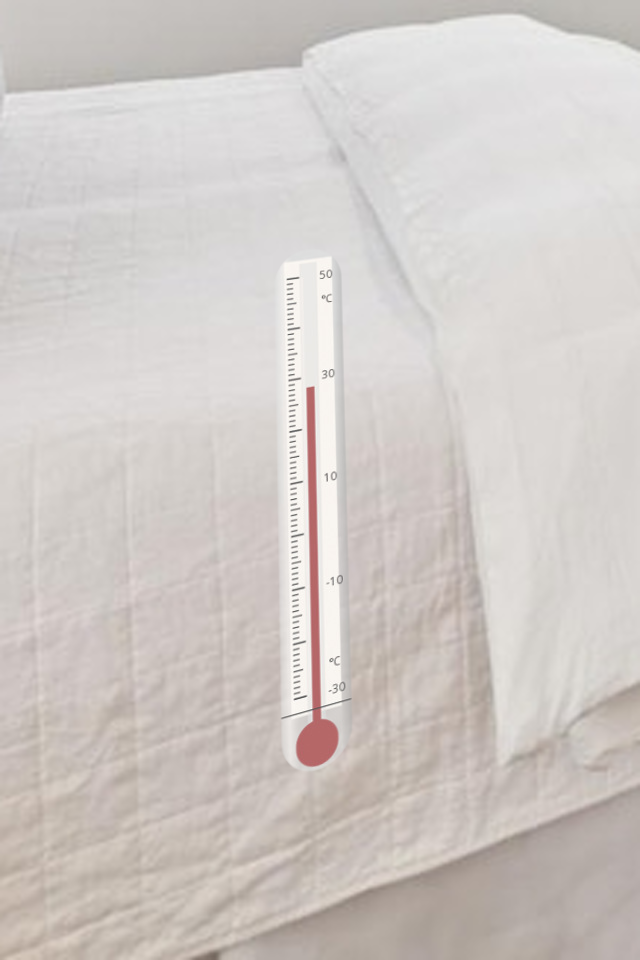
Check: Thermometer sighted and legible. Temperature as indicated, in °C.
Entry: 28 °C
